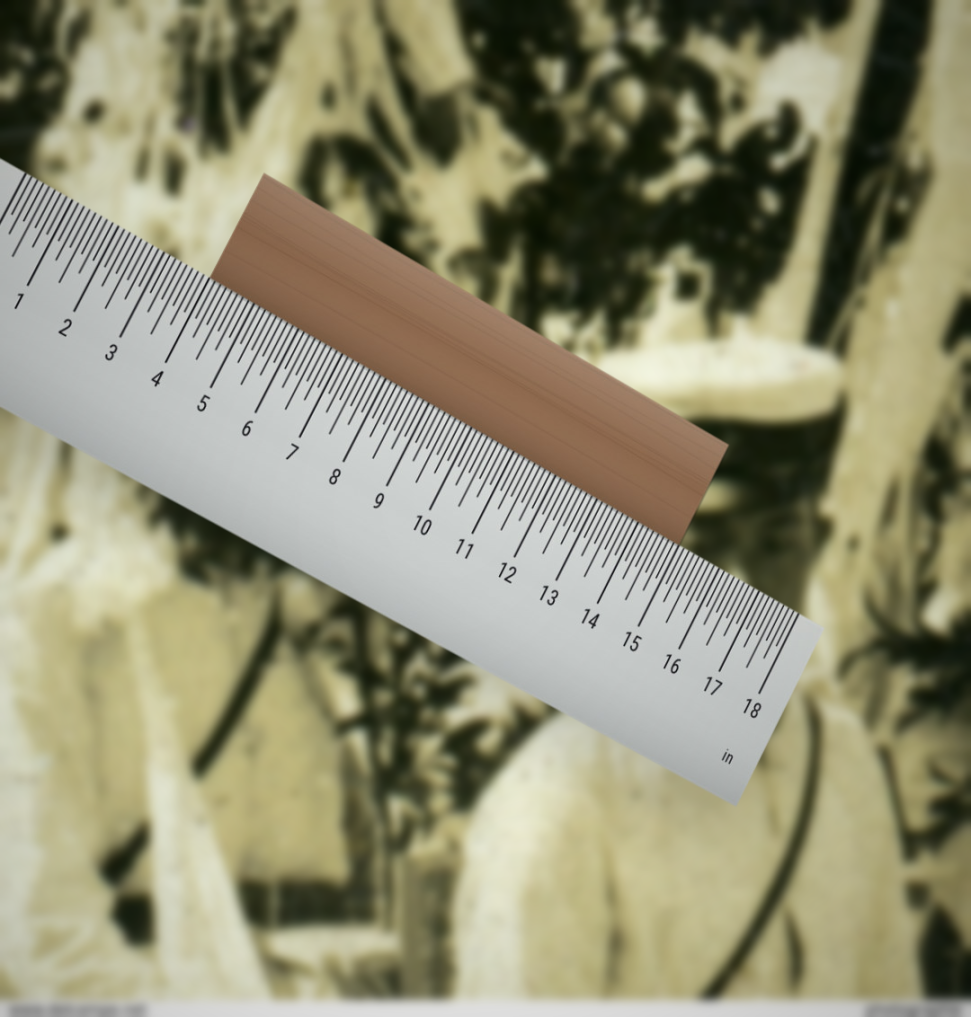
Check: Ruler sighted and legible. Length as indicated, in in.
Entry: 11 in
